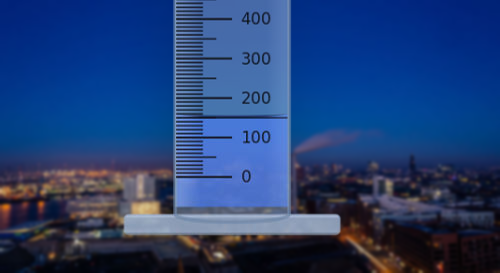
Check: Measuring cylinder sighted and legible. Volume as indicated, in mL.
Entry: 150 mL
